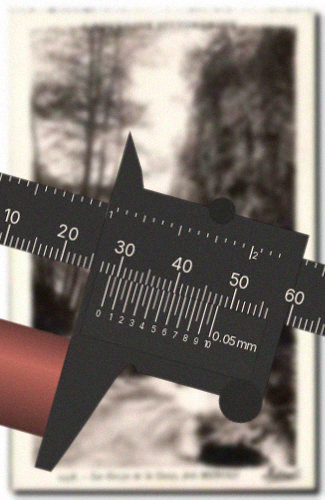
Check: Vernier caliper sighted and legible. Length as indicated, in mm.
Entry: 28.8 mm
